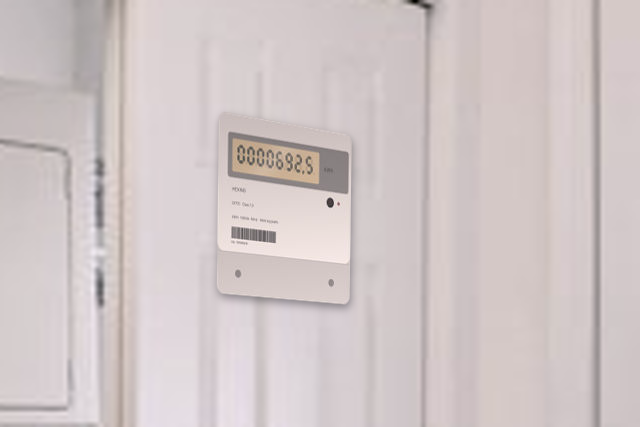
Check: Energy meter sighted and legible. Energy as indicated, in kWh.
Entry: 692.5 kWh
